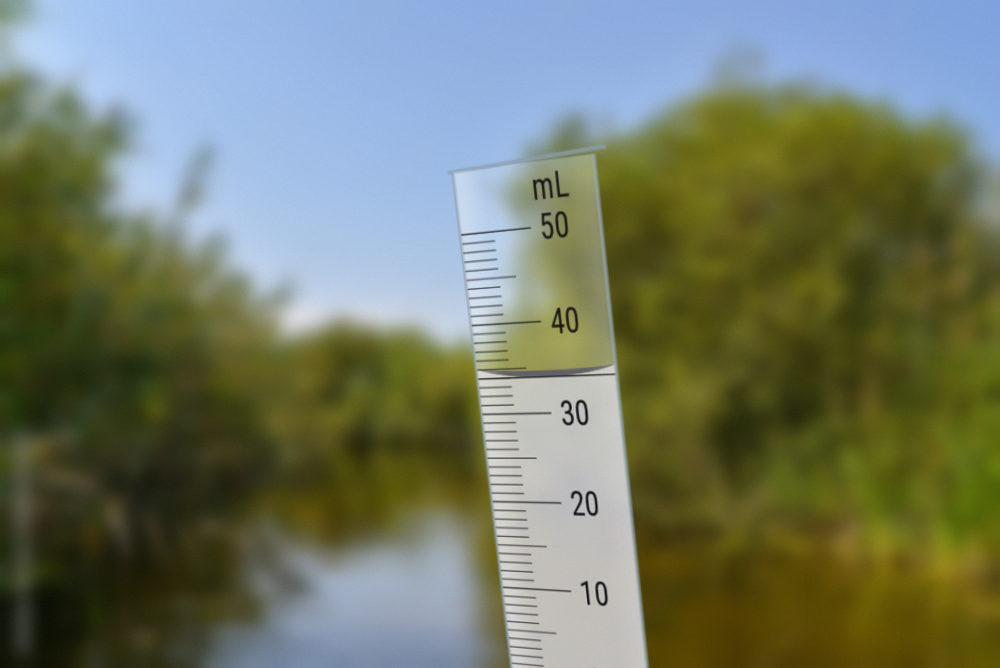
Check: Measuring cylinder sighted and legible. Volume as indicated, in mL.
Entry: 34 mL
